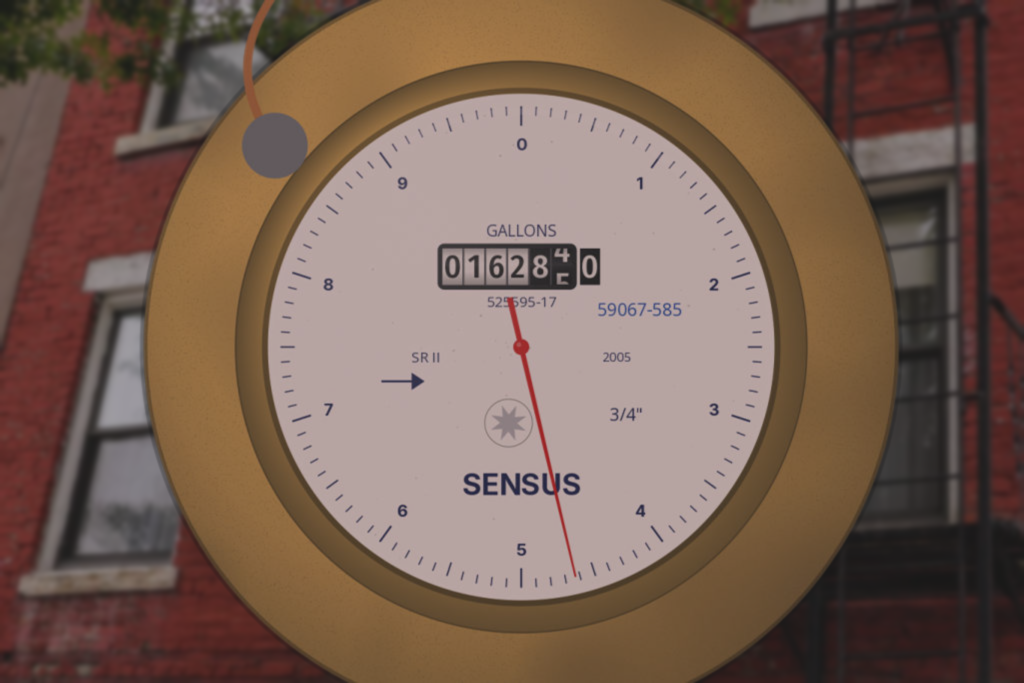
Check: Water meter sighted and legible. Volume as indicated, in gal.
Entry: 162844.6 gal
